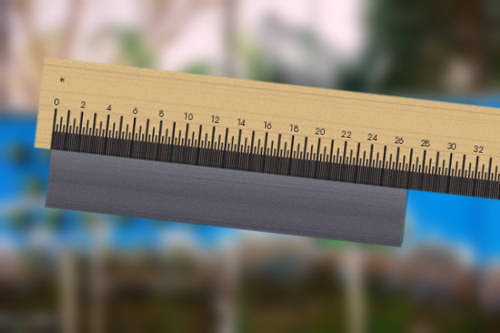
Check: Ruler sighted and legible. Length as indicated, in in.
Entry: 27 in
